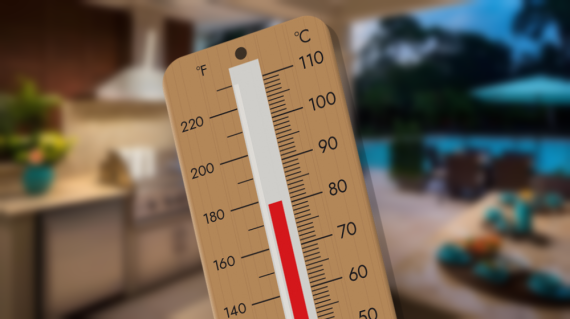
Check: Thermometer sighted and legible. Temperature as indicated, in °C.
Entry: 81 °C
